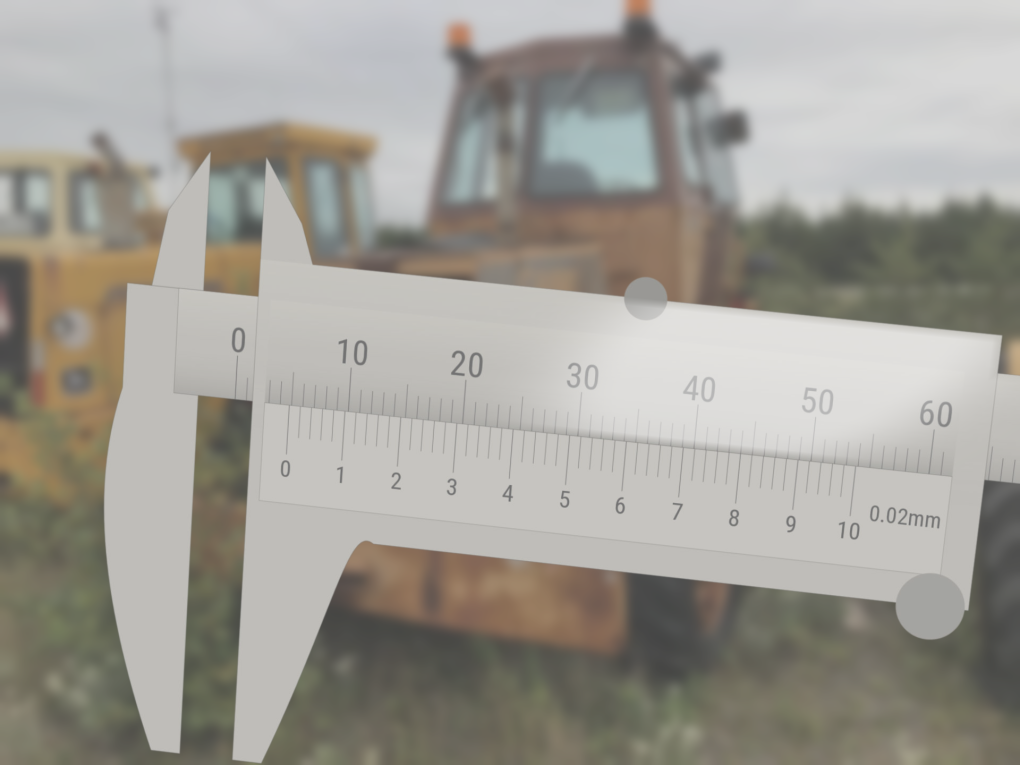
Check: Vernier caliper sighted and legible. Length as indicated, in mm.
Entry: 4.8 mm
